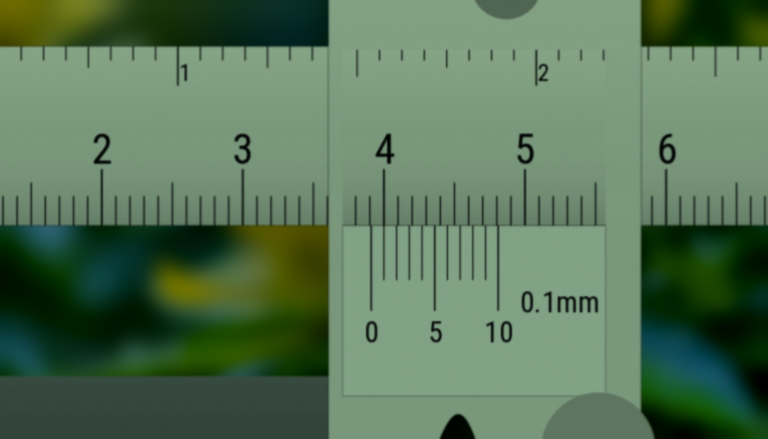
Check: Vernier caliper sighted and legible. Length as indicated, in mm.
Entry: 39.1 mm
